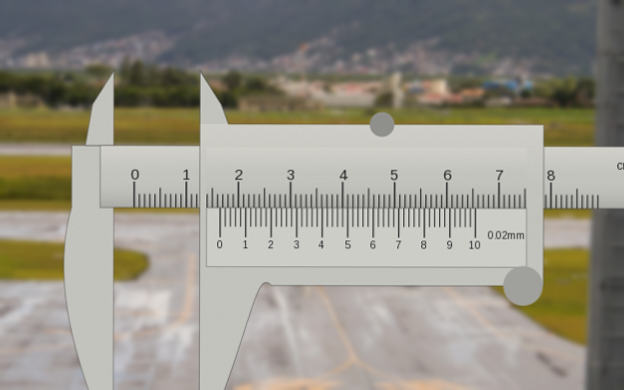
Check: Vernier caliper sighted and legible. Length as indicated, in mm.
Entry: 16.5 mm
